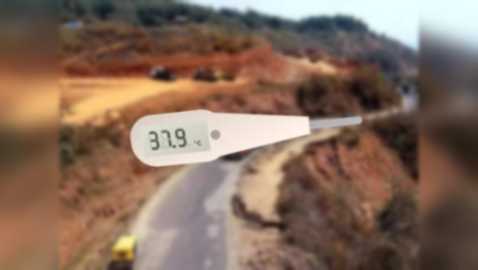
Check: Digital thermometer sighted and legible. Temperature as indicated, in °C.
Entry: 37.9 °C
